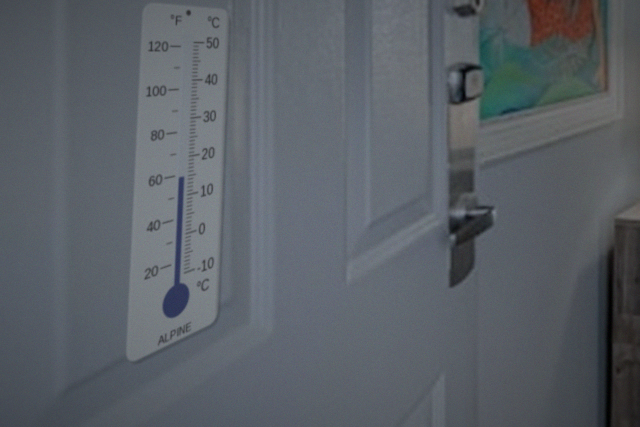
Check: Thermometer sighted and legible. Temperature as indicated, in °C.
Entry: 15 °C
